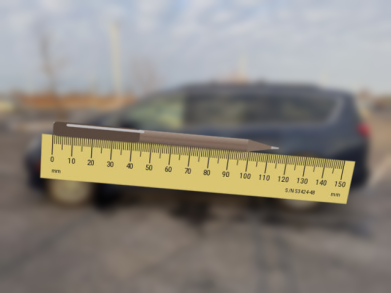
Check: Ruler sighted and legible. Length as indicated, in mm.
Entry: 115 mm
